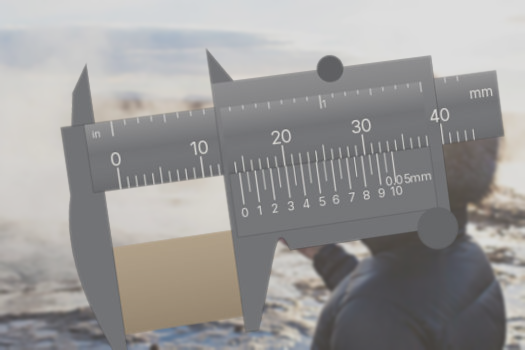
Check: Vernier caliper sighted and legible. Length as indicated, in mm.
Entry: 14.4 mm
